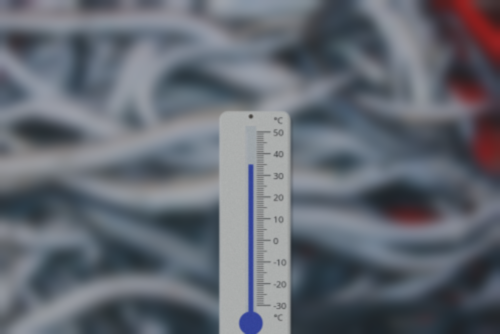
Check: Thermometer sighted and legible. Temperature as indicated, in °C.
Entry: 35 °C
